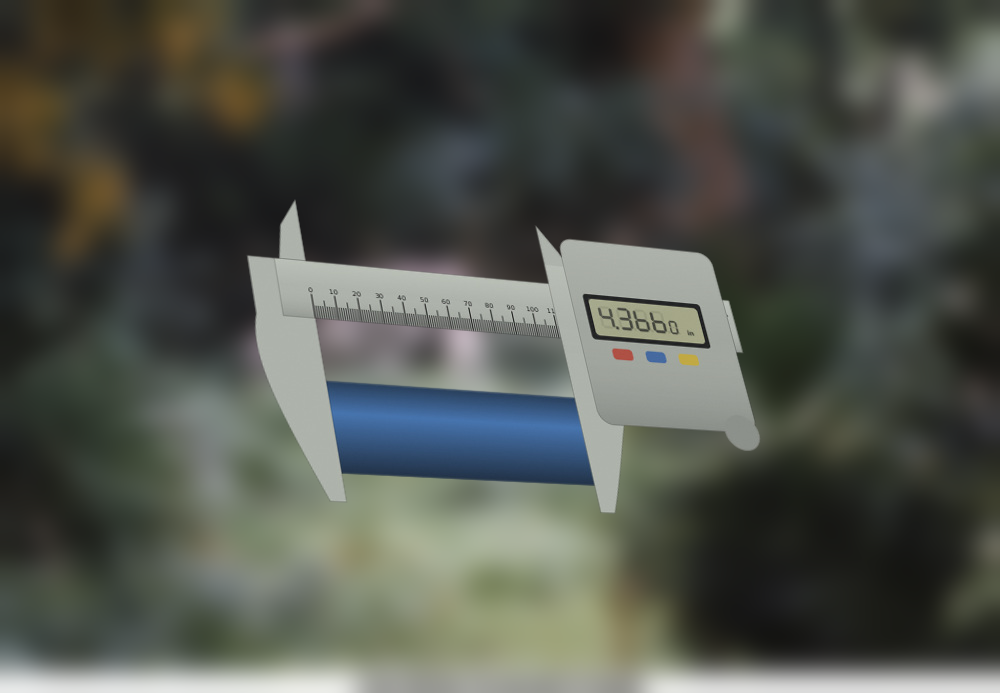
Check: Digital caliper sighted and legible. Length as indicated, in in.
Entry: 4.3660 in
